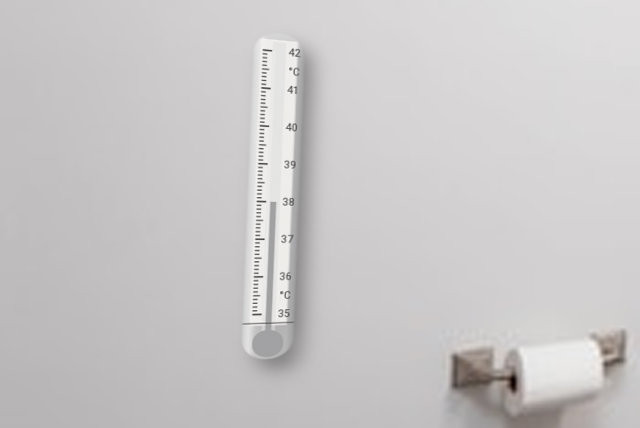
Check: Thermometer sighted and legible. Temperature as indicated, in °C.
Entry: 38 °C
